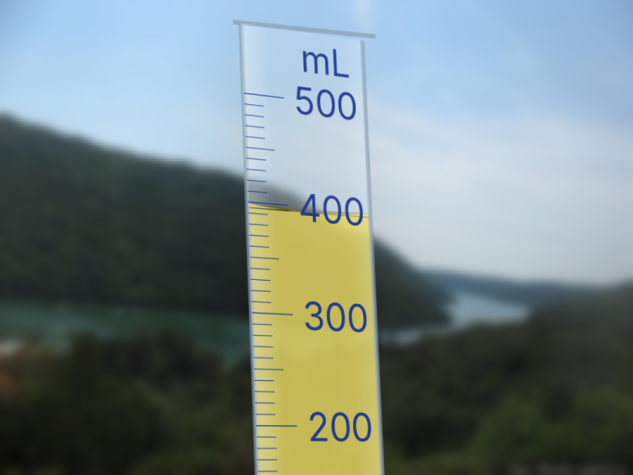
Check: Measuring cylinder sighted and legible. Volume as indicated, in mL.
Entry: 395 mL
